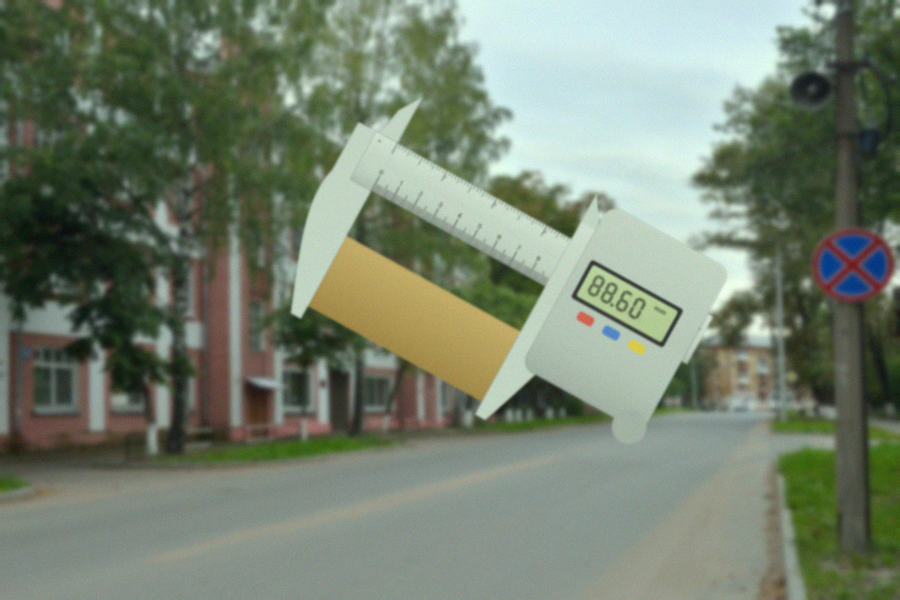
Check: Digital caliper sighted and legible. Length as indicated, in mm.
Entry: 88.60 mm
